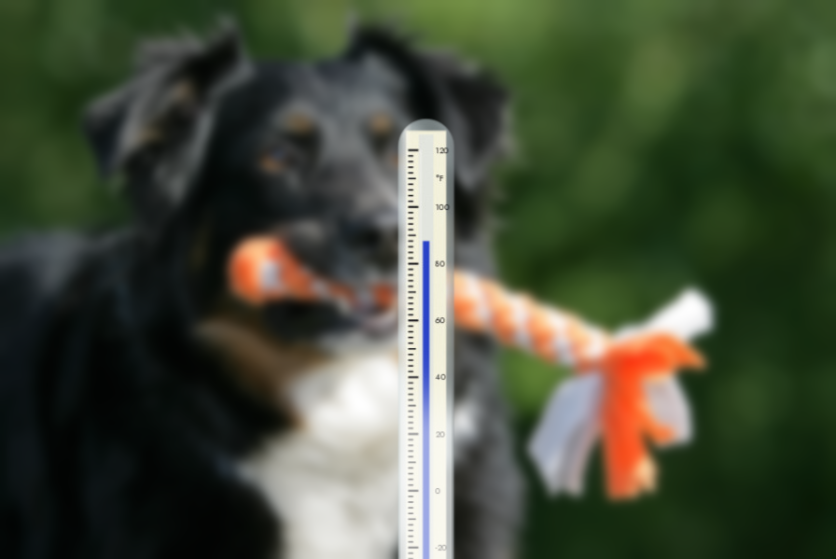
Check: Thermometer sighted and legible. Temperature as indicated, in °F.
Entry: 88 °F
